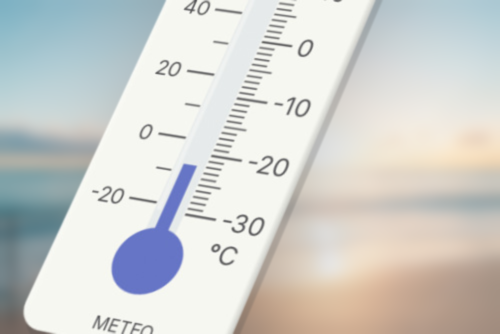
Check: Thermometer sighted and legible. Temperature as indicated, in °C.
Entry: -22 °C
